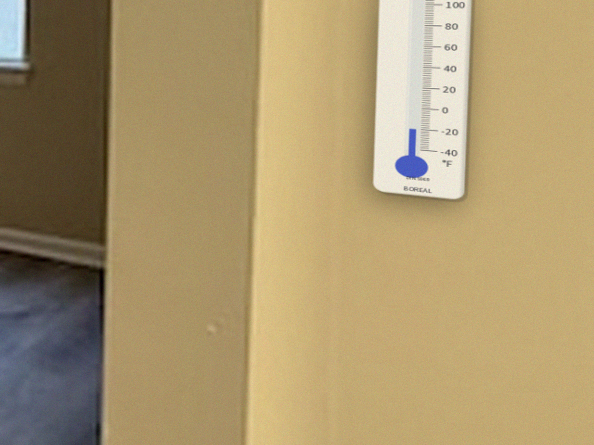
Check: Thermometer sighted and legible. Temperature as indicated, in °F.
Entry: -20 °F
